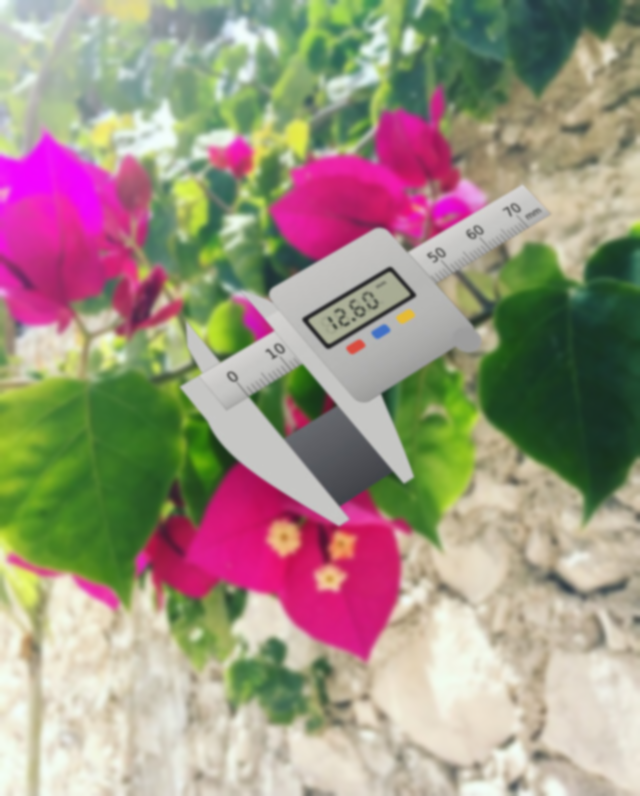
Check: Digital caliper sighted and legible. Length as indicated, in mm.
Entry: 12.60 mm
